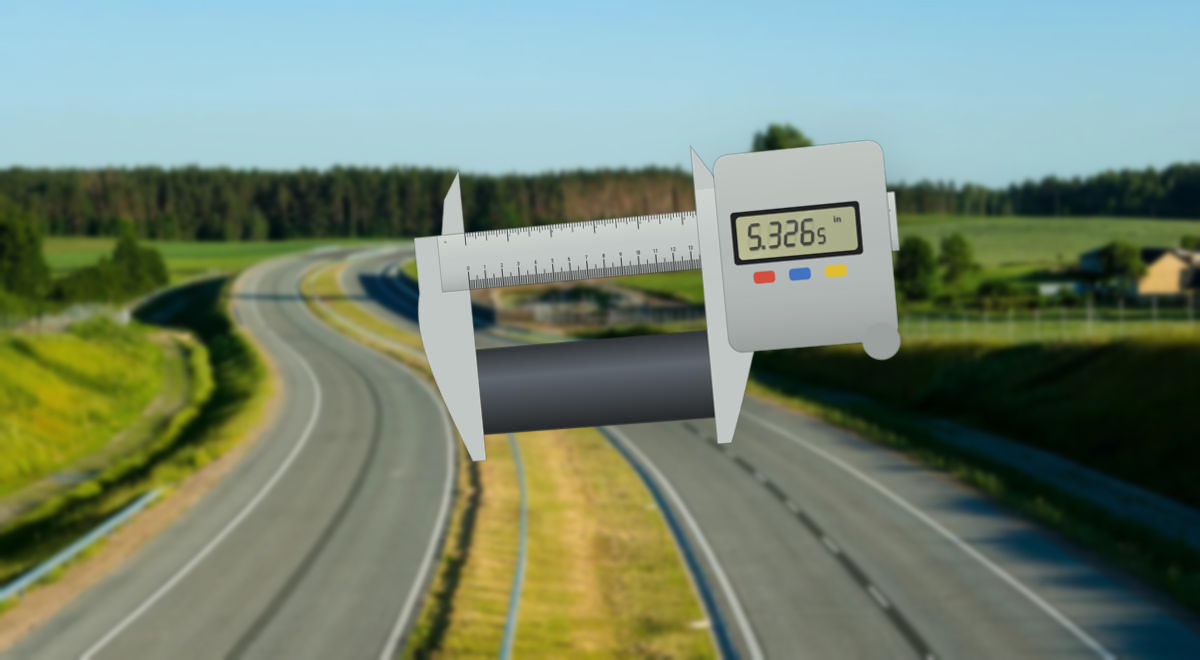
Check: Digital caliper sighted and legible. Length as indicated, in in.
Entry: 5.3265 in
